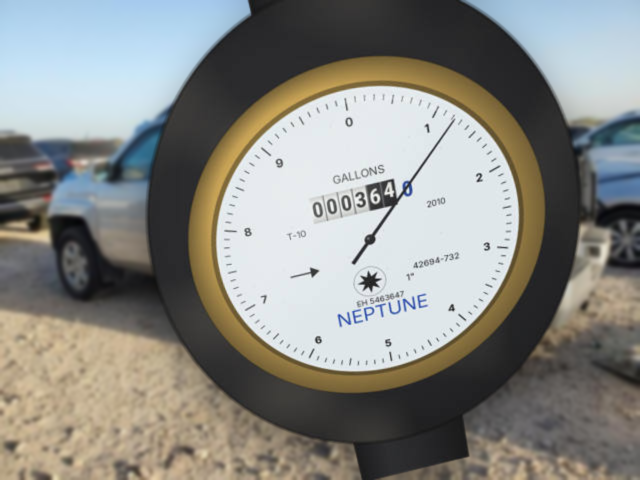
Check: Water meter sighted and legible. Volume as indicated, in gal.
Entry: 3641.2 gal
